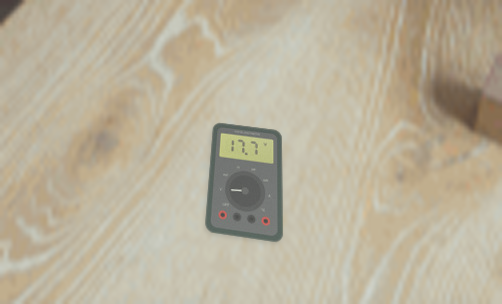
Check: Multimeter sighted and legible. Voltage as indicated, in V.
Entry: 17.7 V
